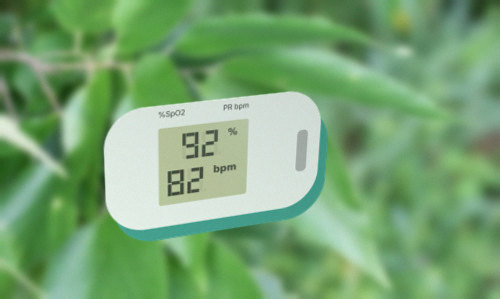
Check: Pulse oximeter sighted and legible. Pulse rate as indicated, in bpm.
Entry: 82 bpm
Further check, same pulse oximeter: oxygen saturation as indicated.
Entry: 92 %
